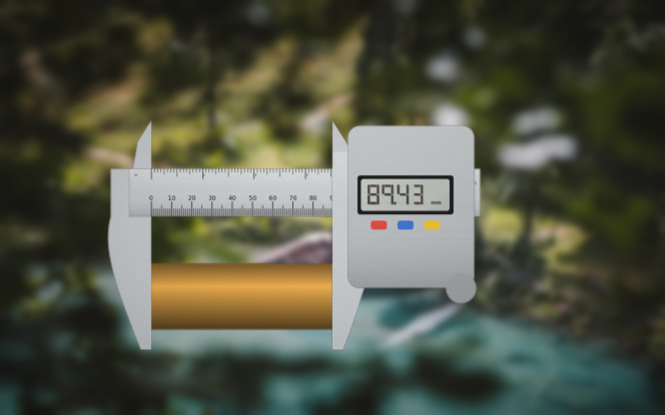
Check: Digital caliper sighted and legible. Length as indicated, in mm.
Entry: 89.43 mm
